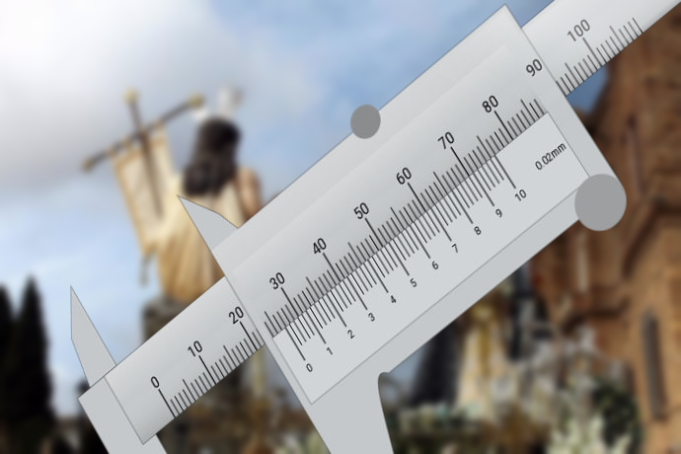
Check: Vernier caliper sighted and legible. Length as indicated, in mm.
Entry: 26.8 mm
